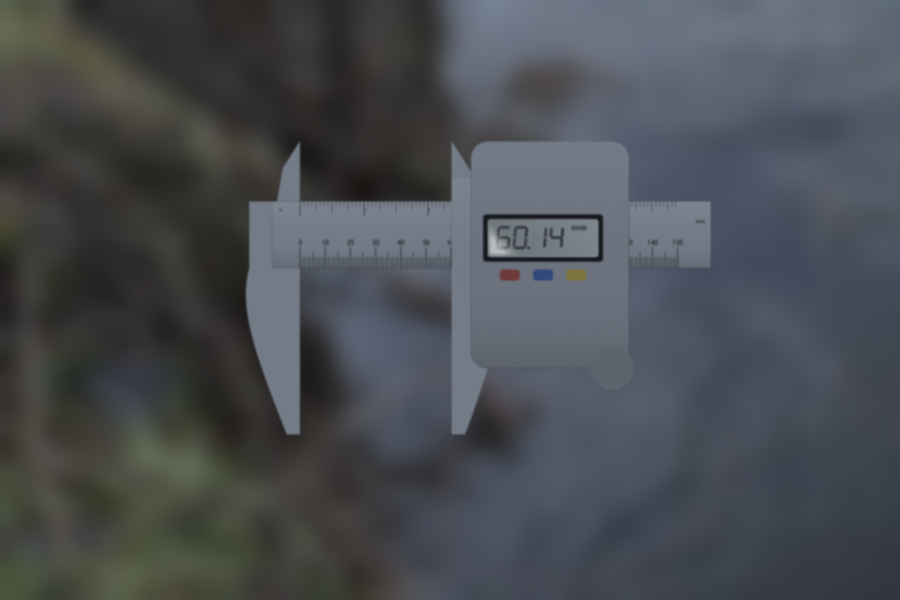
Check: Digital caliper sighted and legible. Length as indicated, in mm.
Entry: 60.14 mm
